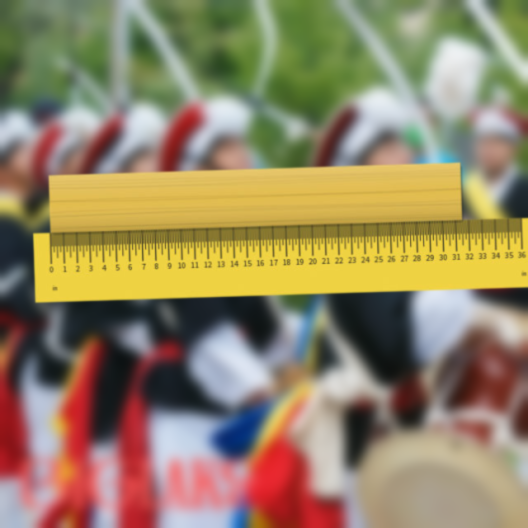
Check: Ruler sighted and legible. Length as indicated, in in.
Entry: 31.5 in
